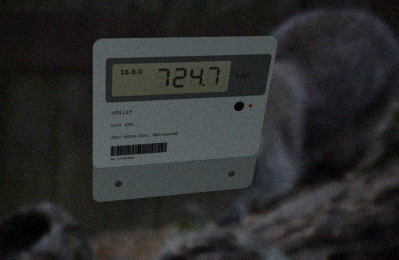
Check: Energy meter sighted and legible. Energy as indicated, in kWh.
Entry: 724.7 kWh
